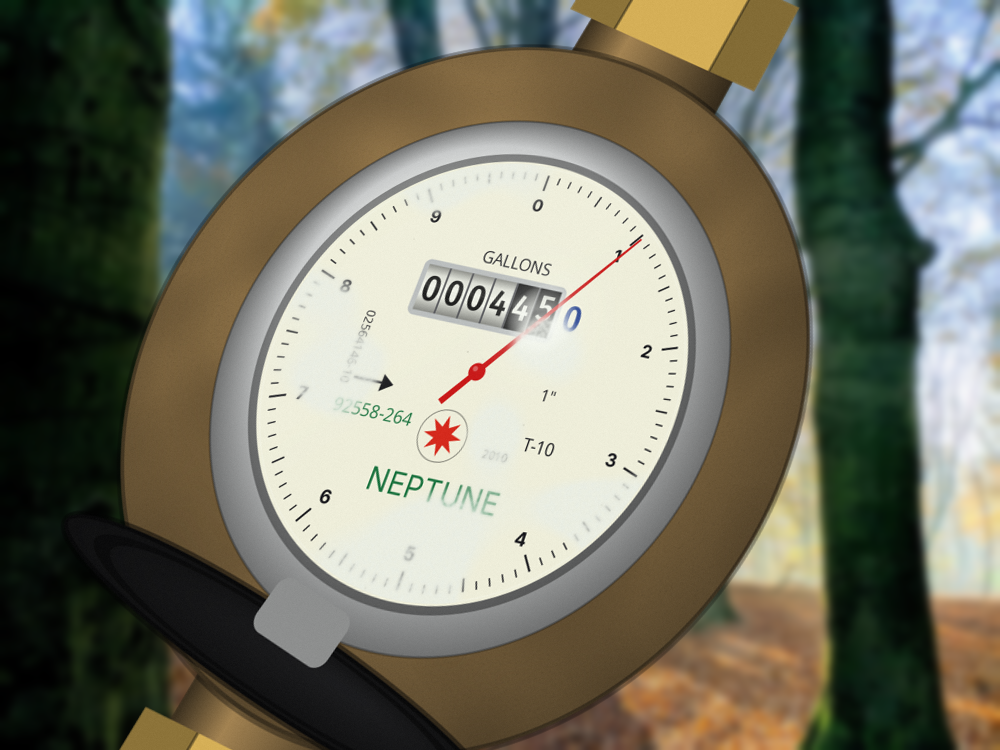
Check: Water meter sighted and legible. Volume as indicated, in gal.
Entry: 4451.0 gal
